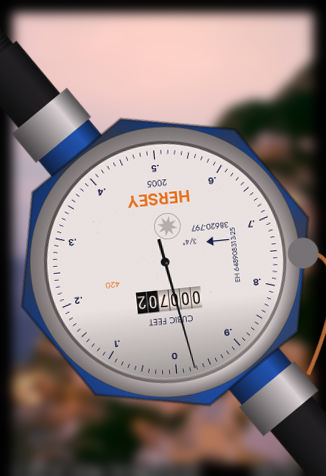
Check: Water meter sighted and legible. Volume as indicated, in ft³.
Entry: 701.97 ft³
